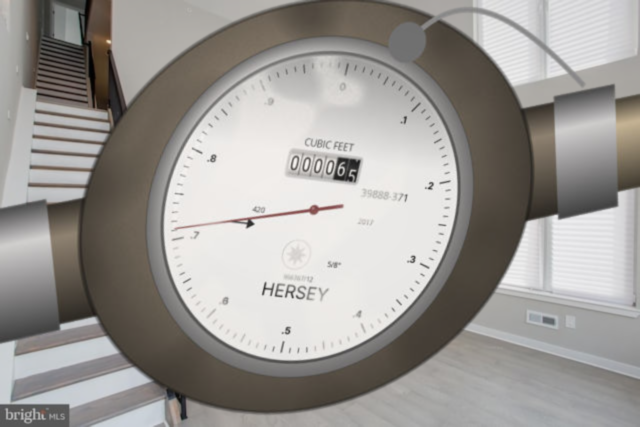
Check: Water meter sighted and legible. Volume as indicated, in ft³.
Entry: 64.71 ft³
